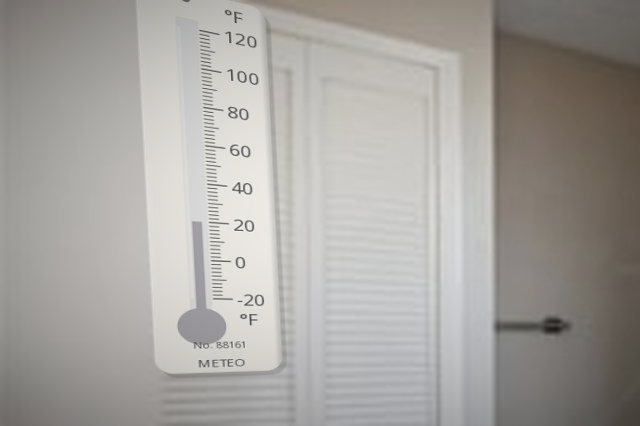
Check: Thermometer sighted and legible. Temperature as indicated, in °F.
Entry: 20 °F
